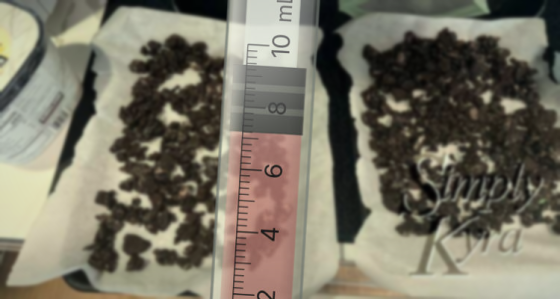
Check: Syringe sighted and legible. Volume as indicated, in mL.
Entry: 7.2 mL
